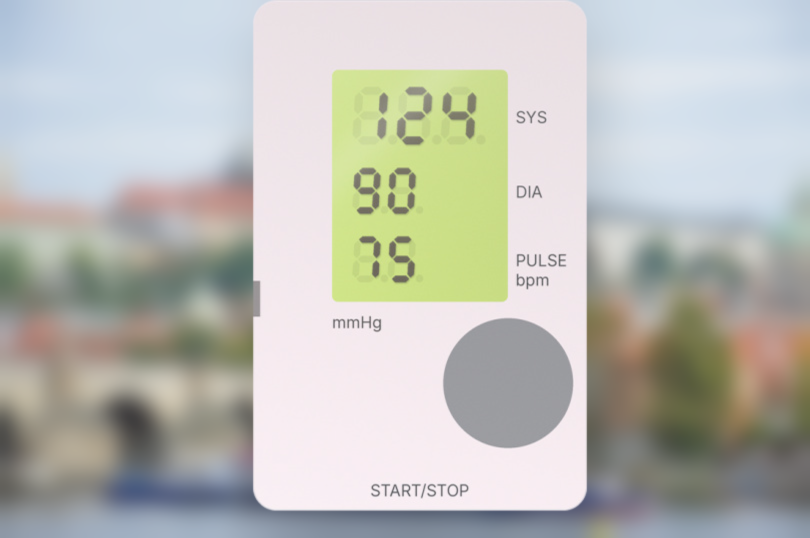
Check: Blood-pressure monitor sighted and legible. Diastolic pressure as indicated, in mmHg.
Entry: 90 mmHg
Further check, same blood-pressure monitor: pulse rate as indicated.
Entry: 75 bpm
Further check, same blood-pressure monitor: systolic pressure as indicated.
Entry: 124 mmHg
